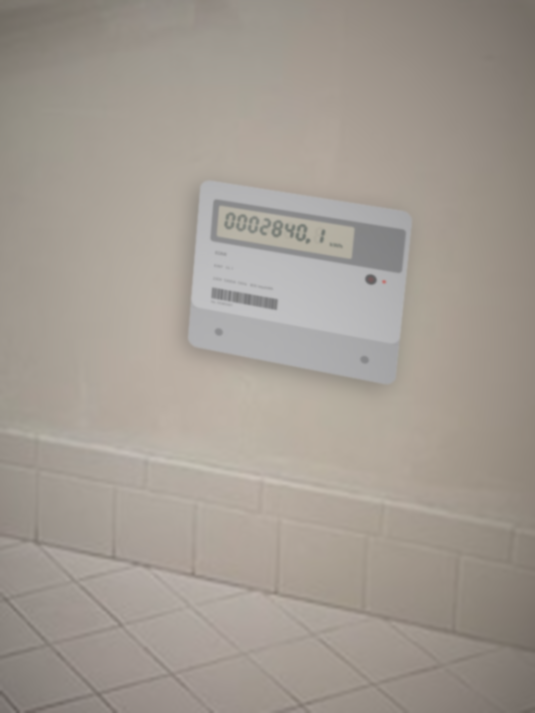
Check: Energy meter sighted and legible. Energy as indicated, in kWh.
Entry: 2840.1 kWh
